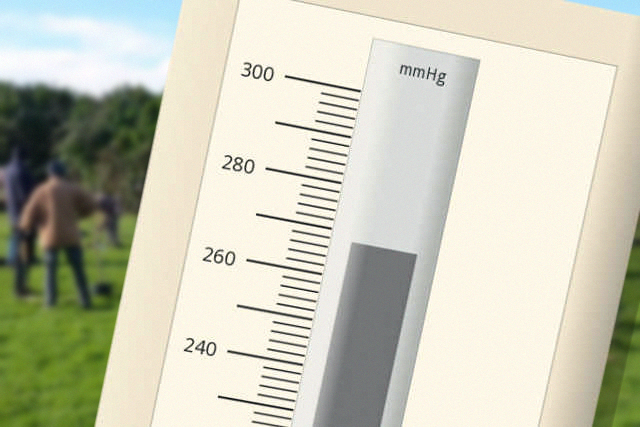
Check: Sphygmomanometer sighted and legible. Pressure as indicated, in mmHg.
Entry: 268 mmHg
